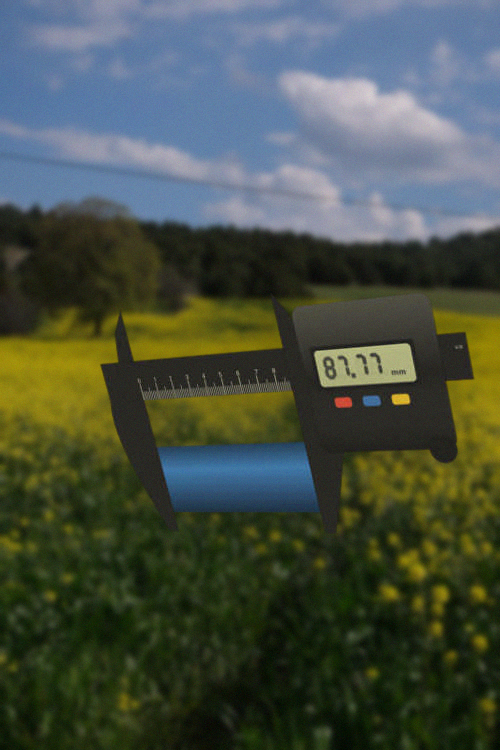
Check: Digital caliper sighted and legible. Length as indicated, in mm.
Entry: 87.77 mm
